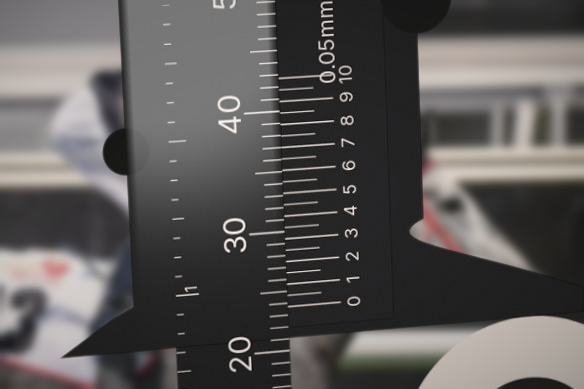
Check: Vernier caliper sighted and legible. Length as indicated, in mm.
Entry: 23.7 mm
